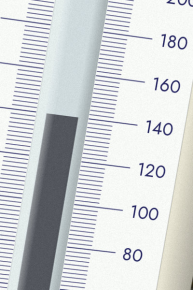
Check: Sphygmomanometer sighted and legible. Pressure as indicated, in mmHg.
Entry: 140 mmHg
